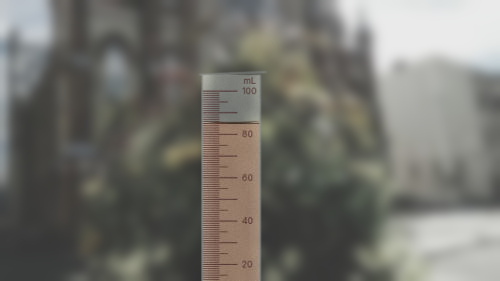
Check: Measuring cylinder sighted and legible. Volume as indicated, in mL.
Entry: 85 mL
